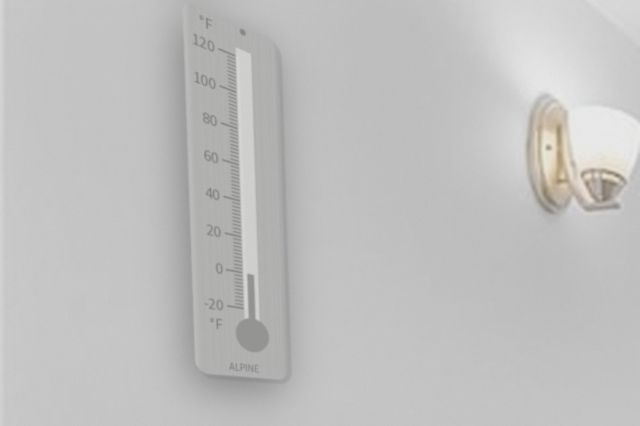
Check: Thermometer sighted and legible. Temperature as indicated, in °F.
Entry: 0 °F
